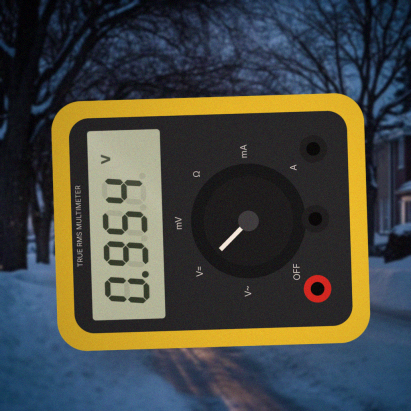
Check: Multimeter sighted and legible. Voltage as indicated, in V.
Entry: 0.954 V
